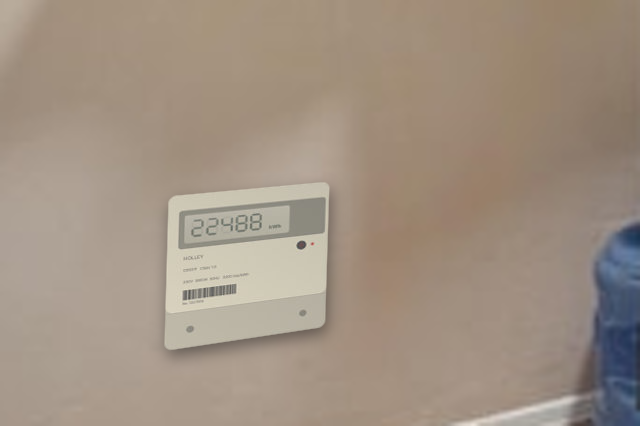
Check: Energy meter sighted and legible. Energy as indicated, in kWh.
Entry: 22488 kWh
